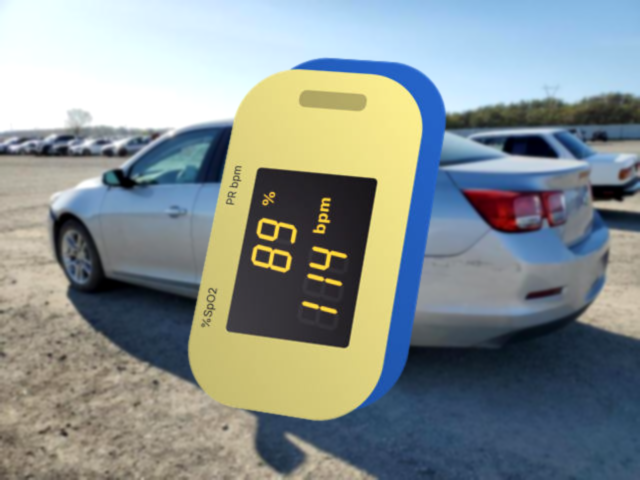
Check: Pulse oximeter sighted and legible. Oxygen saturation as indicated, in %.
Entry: 89 %
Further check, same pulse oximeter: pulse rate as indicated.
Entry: 114 bpm
